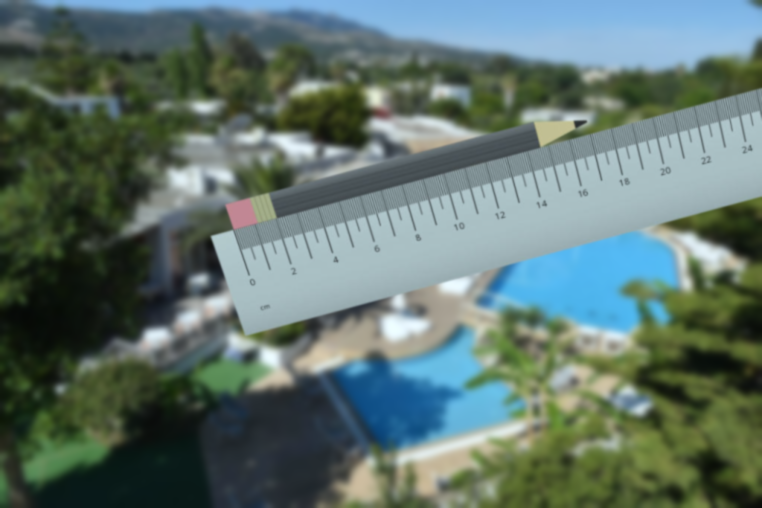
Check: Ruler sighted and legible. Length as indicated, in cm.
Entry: 17 cm
